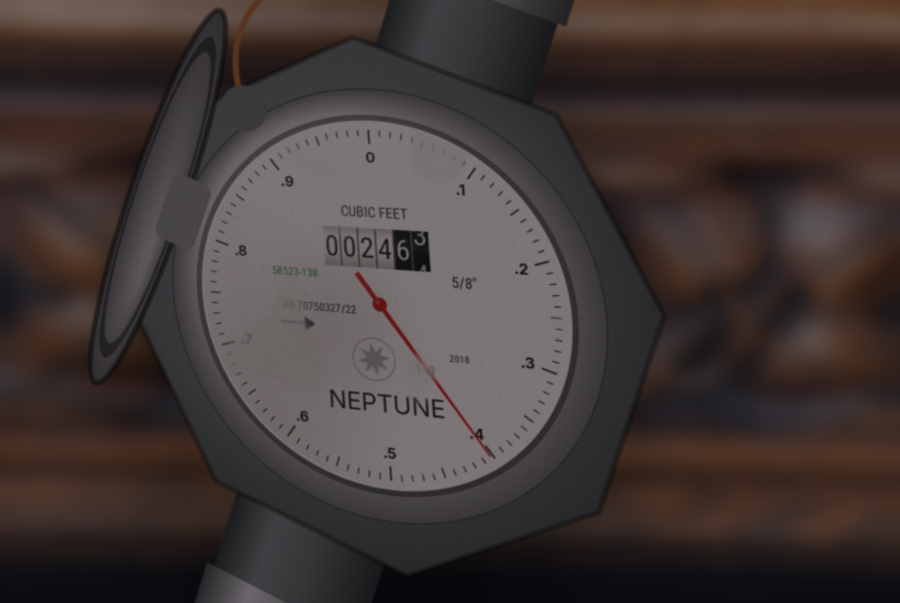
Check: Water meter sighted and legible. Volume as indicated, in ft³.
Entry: 2463.40 ft³
